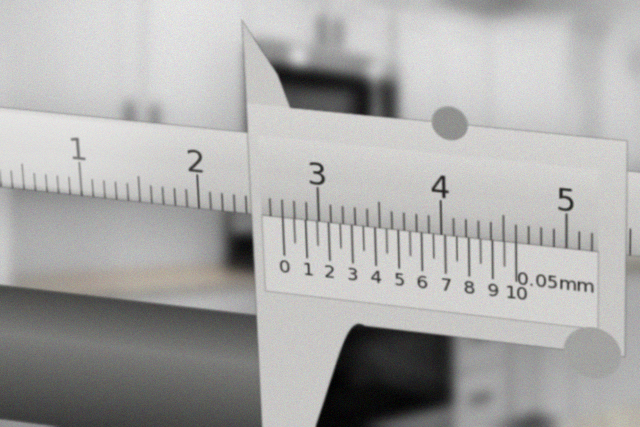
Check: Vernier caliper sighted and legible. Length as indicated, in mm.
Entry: 27.0 mm
